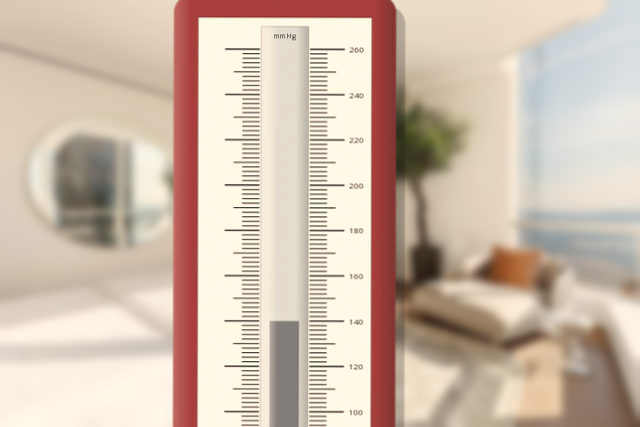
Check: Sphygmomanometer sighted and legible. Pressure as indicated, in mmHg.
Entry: 140 mmHg
